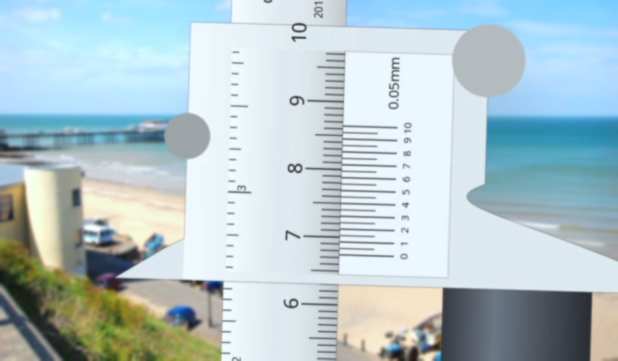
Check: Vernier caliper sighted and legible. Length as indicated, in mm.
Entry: 67.4 mm
